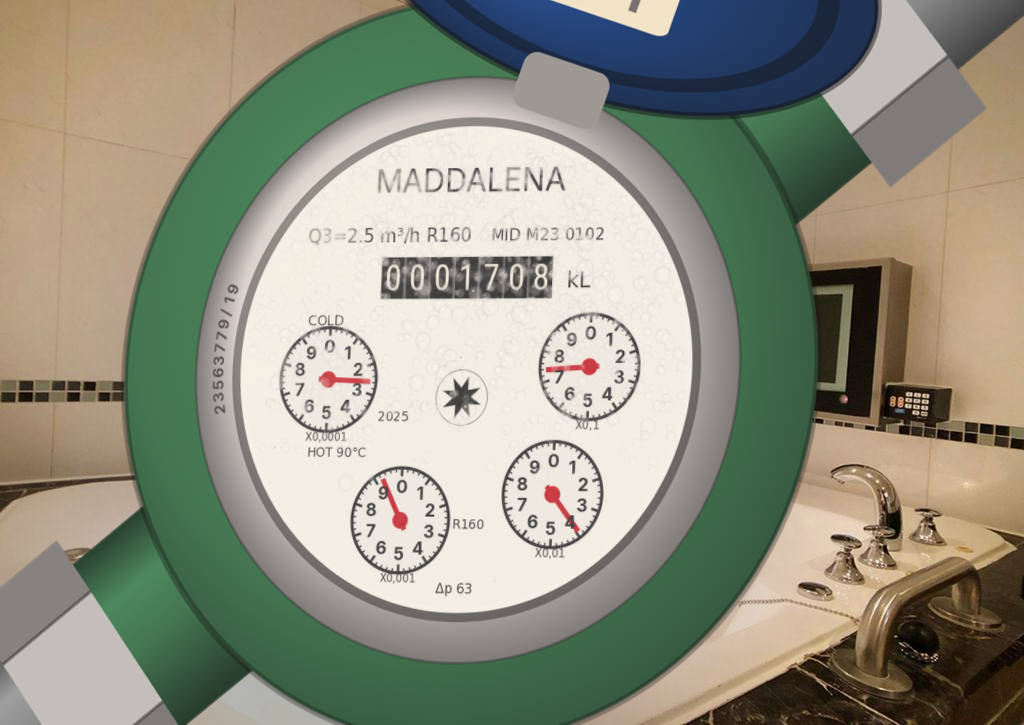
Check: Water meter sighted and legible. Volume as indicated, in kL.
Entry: 1708.7392 kL
